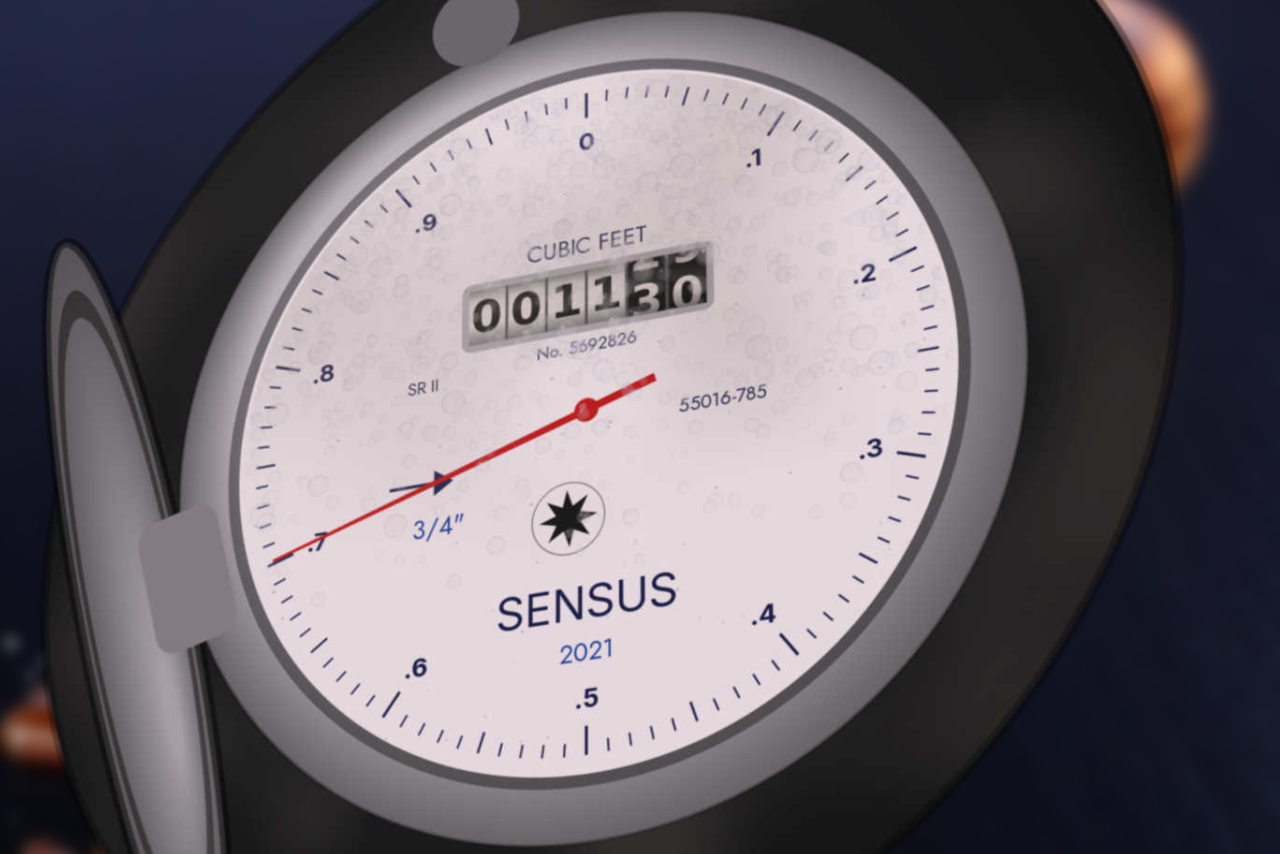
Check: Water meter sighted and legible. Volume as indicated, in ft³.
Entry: 1129.70 ft³
